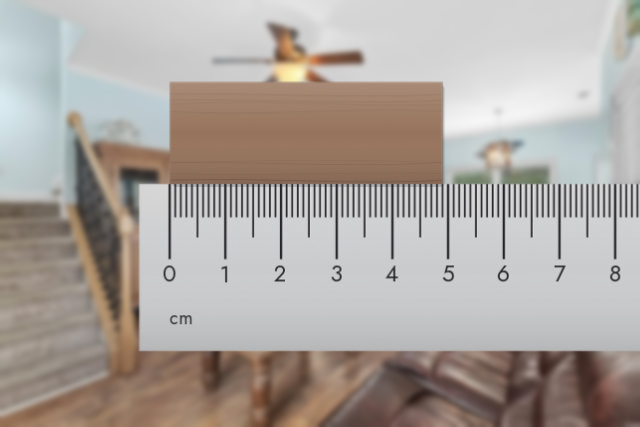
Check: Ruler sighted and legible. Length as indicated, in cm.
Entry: 4.9 cm
